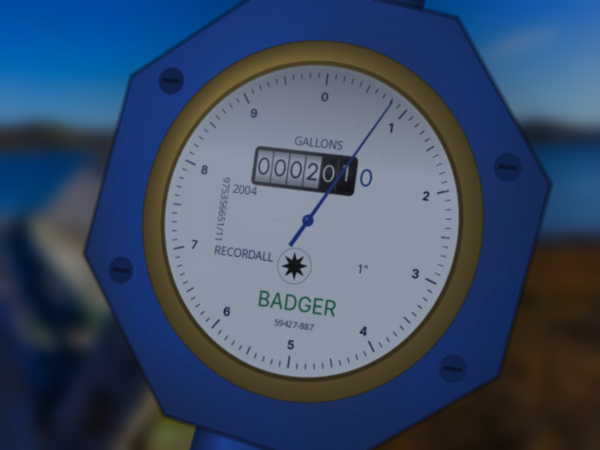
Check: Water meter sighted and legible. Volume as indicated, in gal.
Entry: 2010.8 gal
